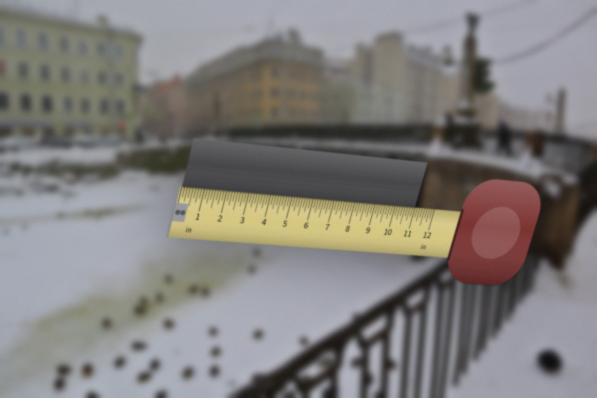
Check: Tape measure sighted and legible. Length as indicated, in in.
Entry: 11 in
